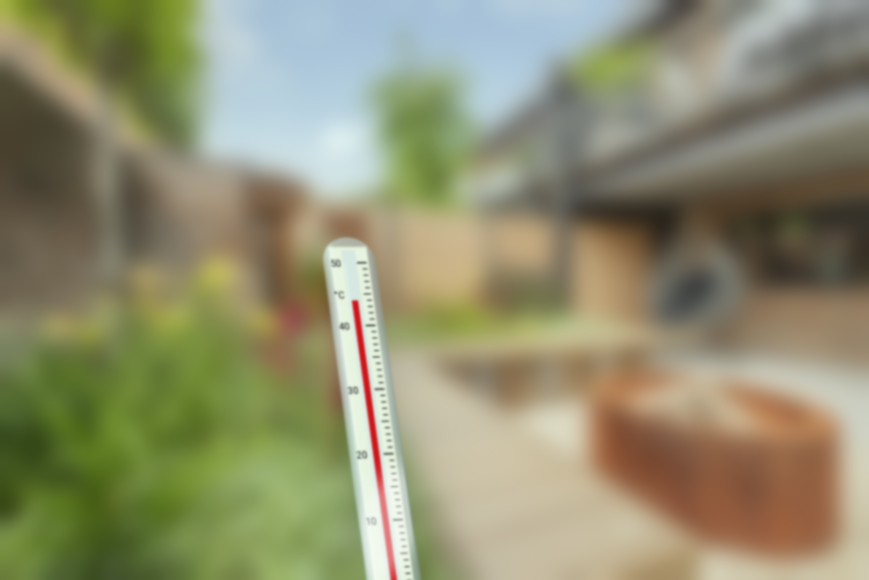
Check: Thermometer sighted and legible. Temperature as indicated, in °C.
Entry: 44 °C
